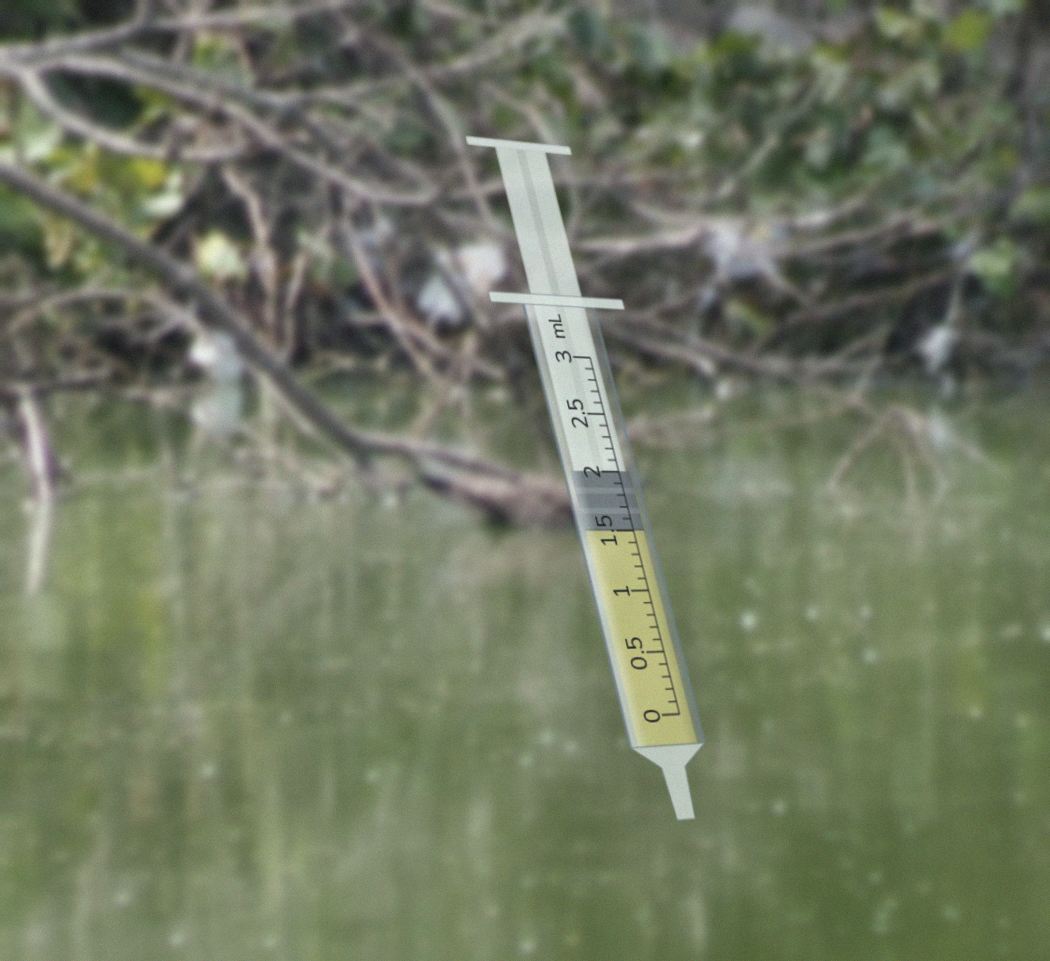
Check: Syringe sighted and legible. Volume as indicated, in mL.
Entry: 1.5 mL
